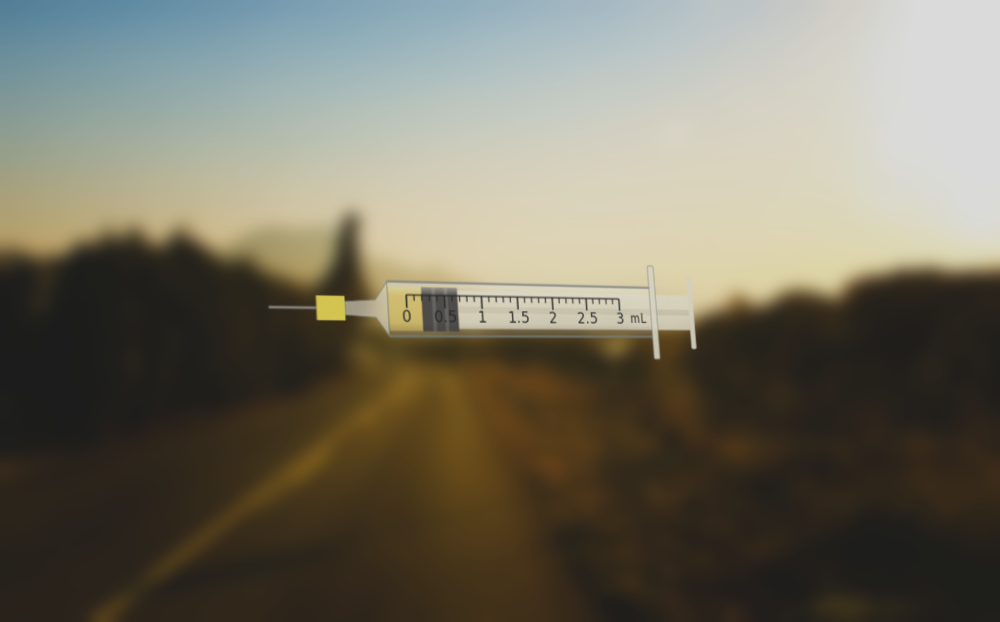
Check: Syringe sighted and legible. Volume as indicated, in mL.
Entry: 0.2 mL
